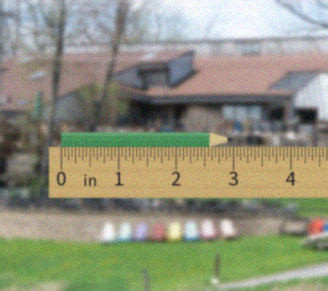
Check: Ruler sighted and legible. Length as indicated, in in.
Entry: 3 in
